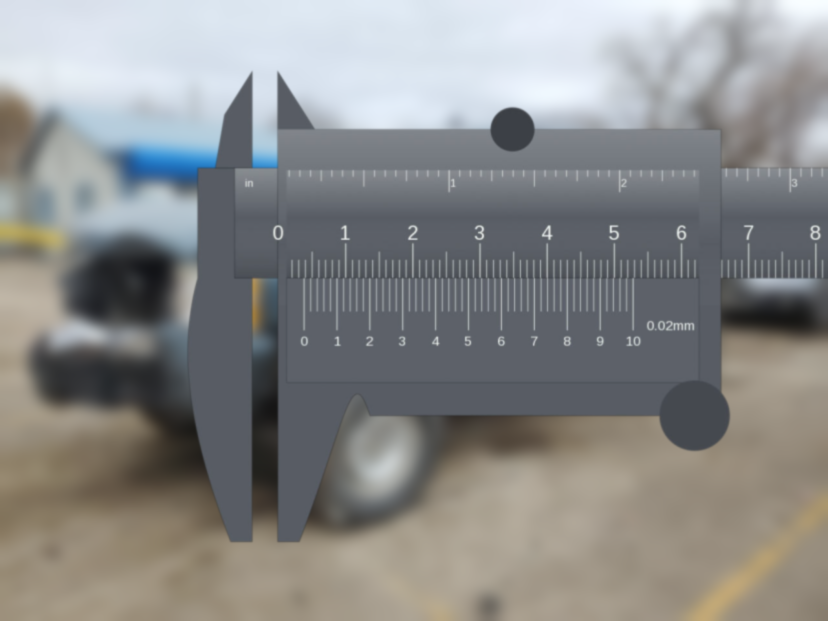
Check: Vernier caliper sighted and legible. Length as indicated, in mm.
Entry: 3.8 mm
